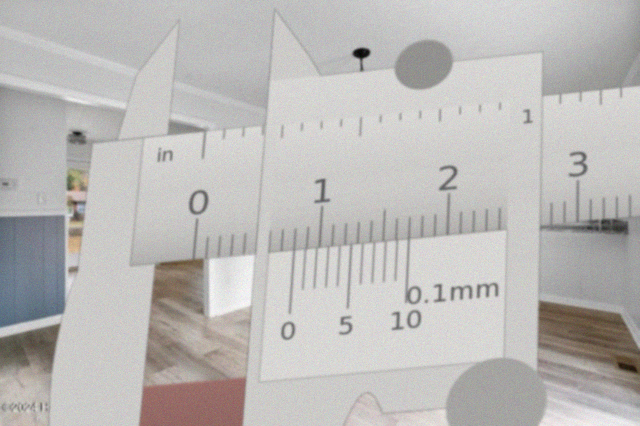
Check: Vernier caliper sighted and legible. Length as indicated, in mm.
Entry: 8.0 mm
